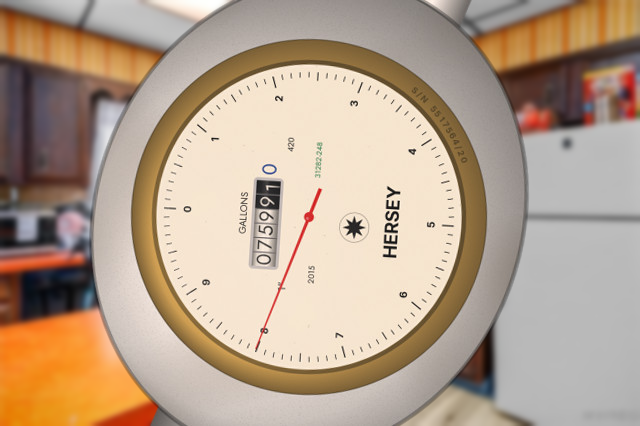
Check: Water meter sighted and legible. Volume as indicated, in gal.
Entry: 759908.0 gal
